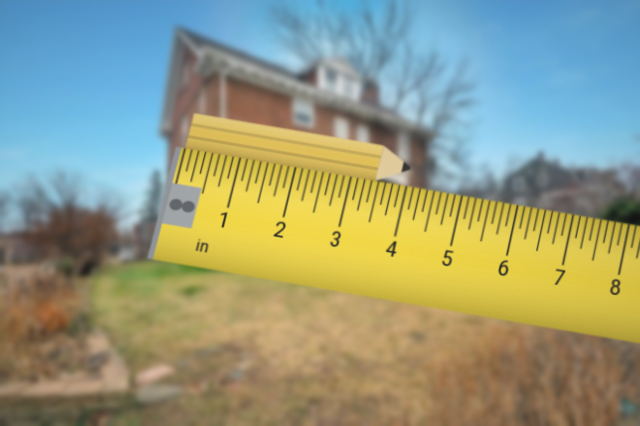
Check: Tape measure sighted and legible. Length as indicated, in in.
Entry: 4 in
